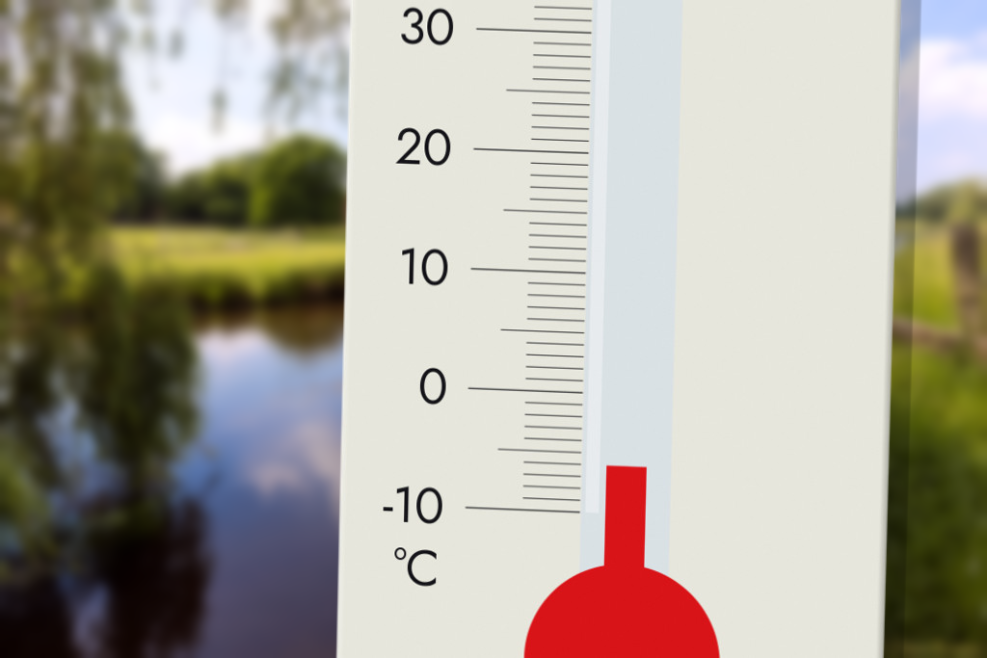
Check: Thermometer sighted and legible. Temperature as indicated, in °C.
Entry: -6 °C
